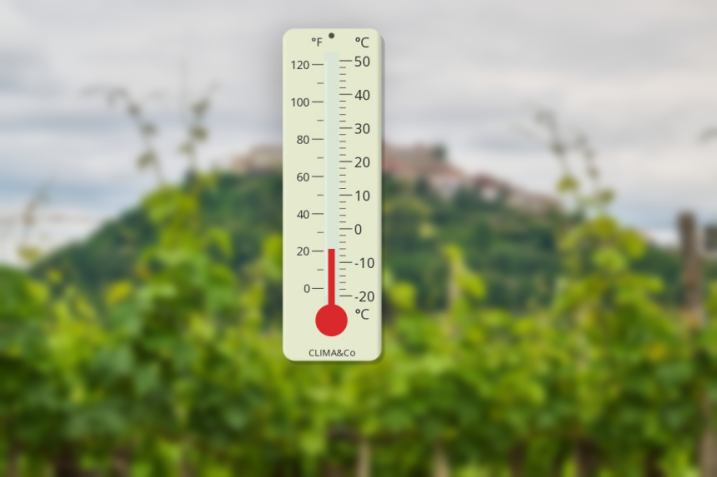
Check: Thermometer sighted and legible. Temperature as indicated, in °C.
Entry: -6 °C
